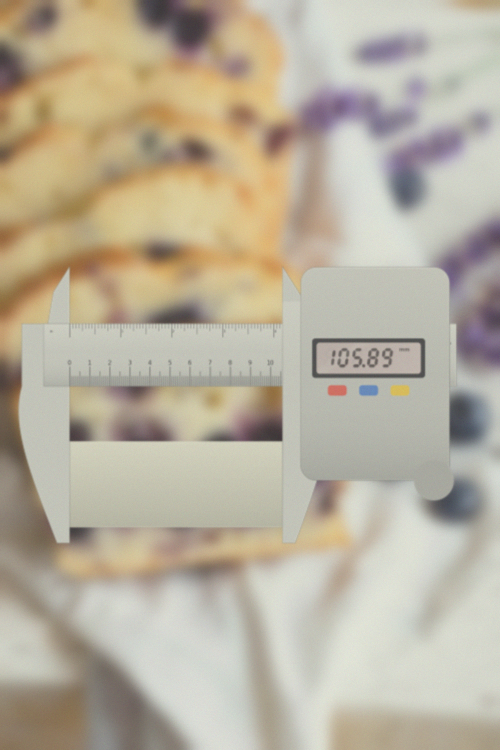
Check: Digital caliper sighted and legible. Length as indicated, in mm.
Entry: 105.89 mm
